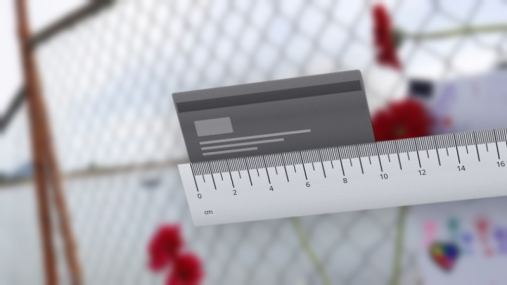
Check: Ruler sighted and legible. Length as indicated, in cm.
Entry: 10 cm
